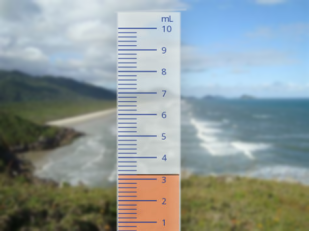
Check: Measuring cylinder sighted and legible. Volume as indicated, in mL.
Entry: 3.2 mL
